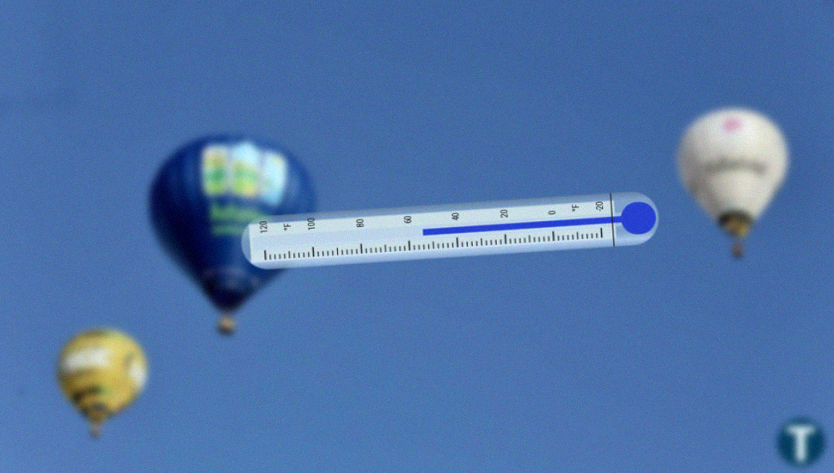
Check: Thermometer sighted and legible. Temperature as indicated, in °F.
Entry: 54 °F
